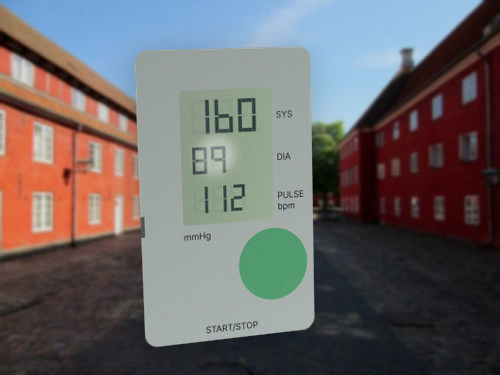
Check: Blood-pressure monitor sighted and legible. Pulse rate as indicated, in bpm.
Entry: 112 bpm
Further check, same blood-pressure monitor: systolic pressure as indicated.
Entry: 160 mmHg
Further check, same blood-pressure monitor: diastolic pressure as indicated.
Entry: 89 mmHg
